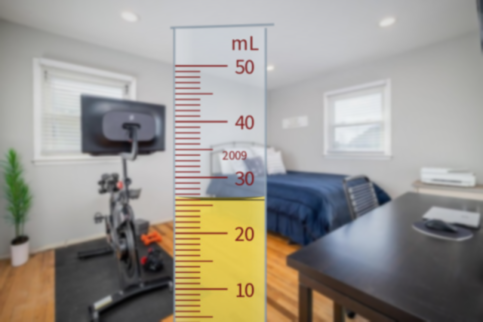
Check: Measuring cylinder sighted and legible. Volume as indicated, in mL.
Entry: 26 mL
